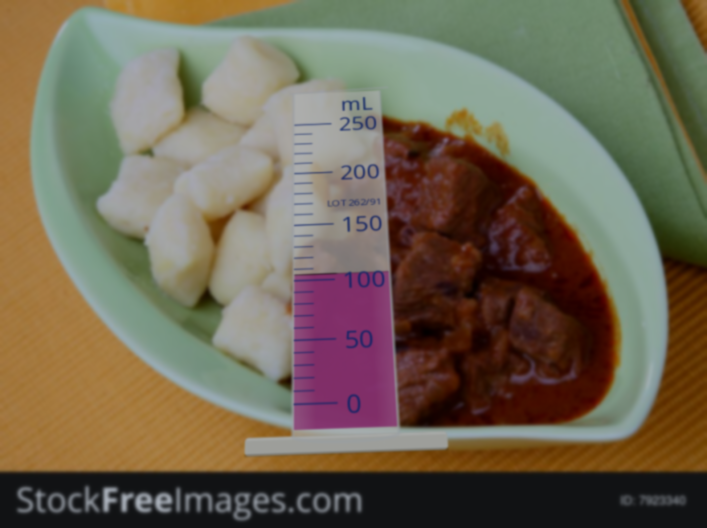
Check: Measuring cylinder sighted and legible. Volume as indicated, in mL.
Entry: 105 mL
